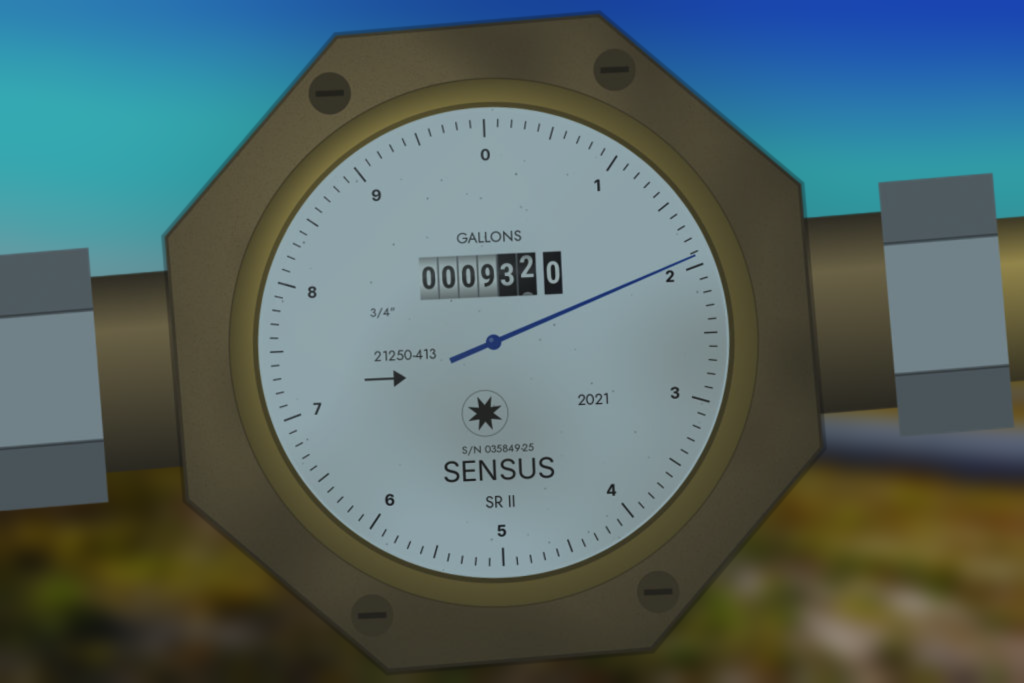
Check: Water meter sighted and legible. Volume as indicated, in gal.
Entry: 9321.9 gal
